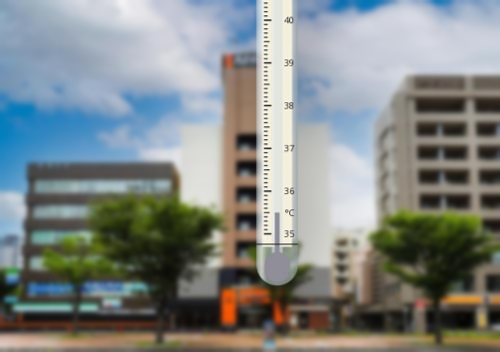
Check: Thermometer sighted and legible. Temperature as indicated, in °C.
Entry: 35.5 °C
